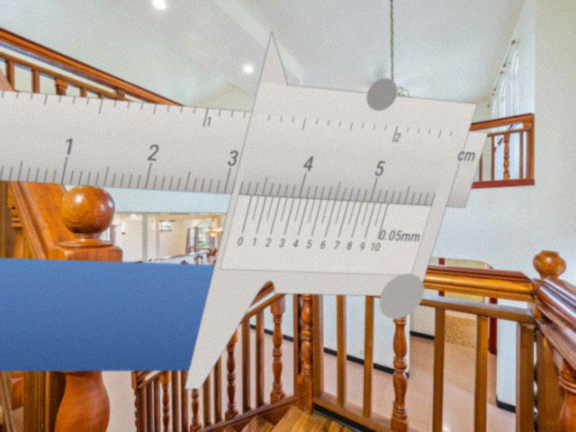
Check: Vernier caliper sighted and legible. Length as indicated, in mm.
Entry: 33.6 mm
